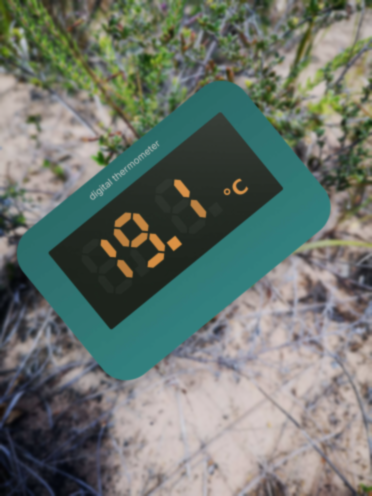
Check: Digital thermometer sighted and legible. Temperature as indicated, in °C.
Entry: 19.1 °C
